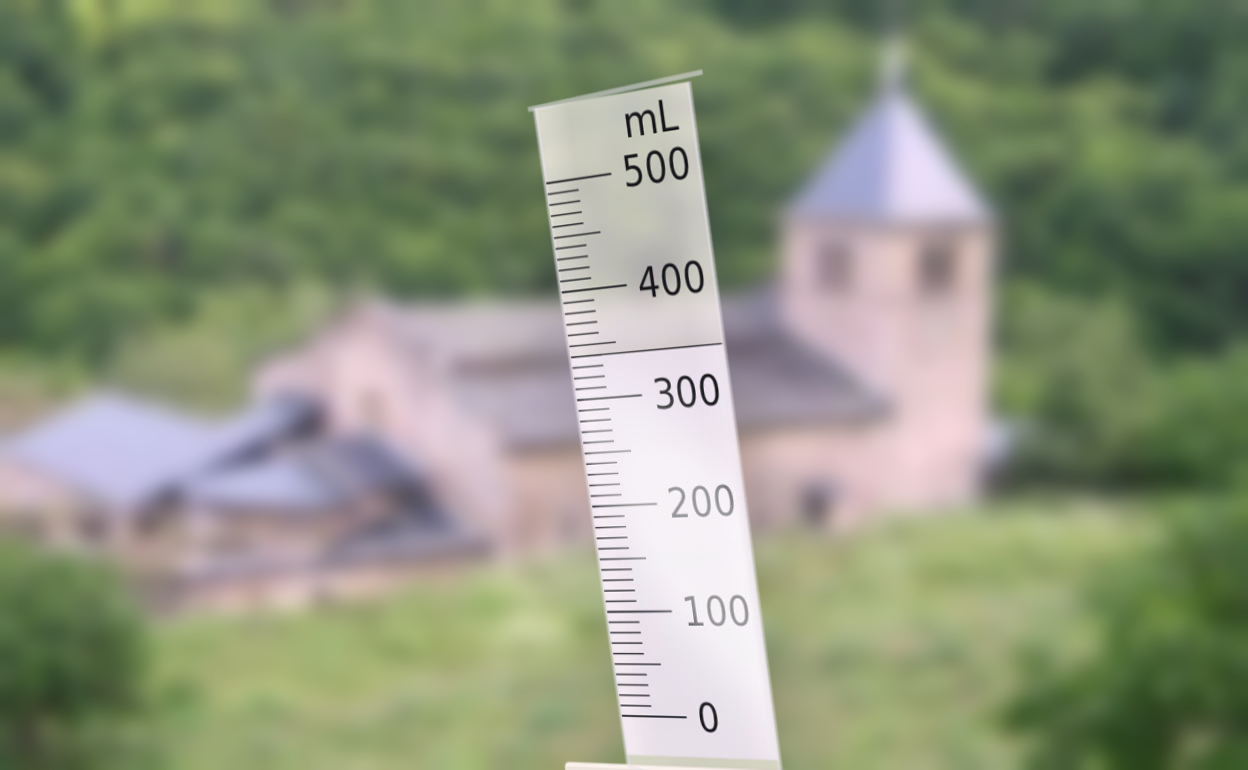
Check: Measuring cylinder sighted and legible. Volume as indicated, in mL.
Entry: 340 mL
